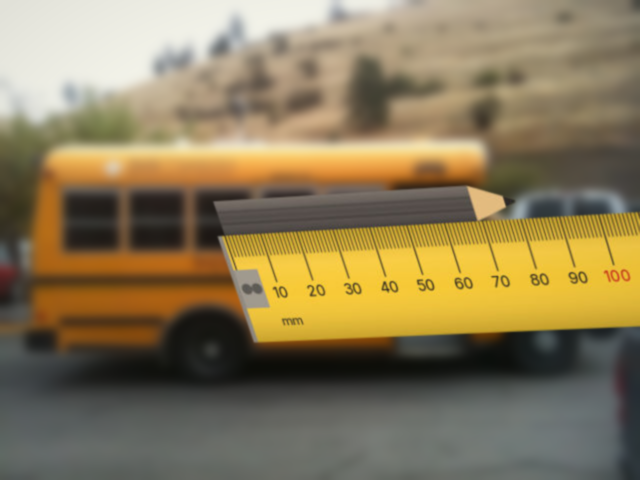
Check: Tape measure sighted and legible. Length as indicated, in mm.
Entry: 80 mm
